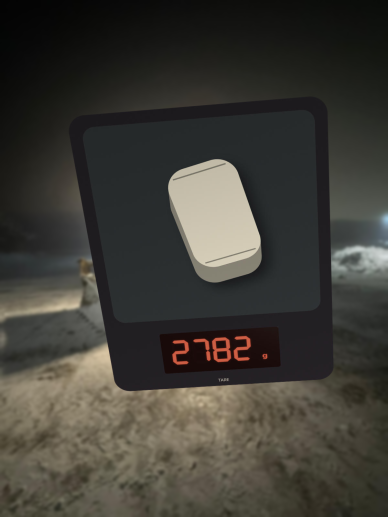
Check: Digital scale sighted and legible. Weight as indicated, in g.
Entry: 2782 g
